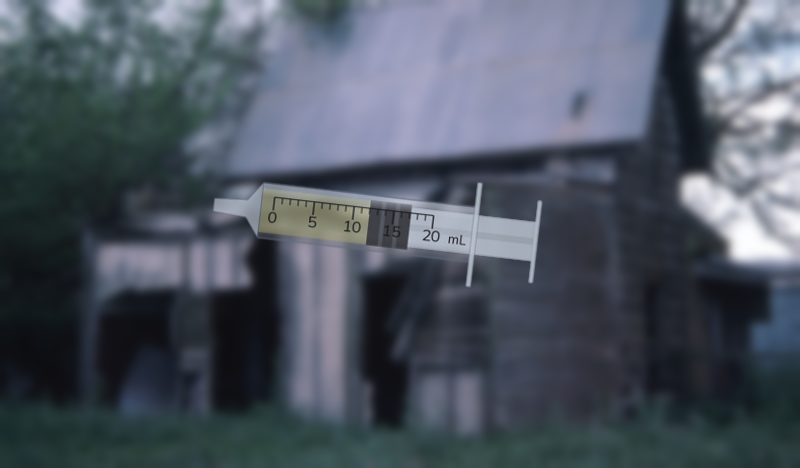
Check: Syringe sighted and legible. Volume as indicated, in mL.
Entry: 12 mL
